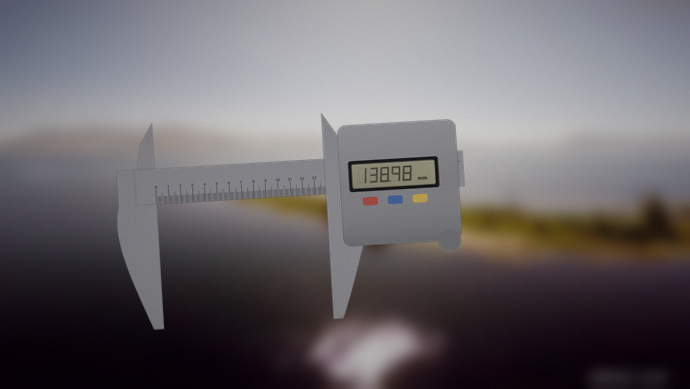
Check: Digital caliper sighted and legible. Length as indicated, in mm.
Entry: 138.98 mm
